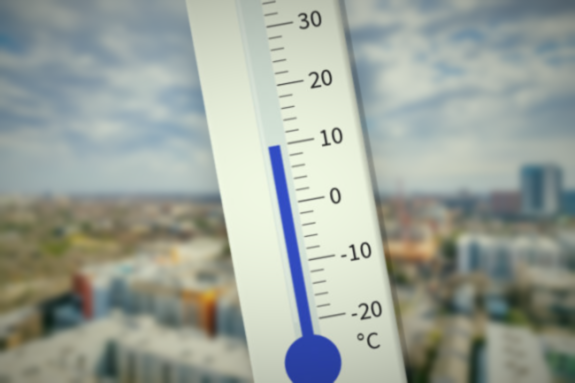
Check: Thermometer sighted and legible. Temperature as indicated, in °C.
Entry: 10 °C
